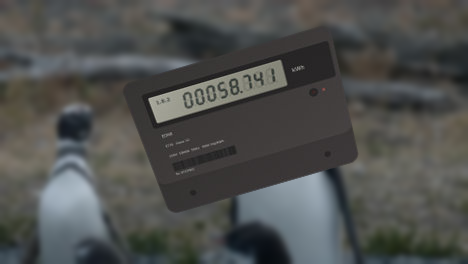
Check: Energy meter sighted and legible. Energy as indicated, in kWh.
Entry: 58.741 kWh
